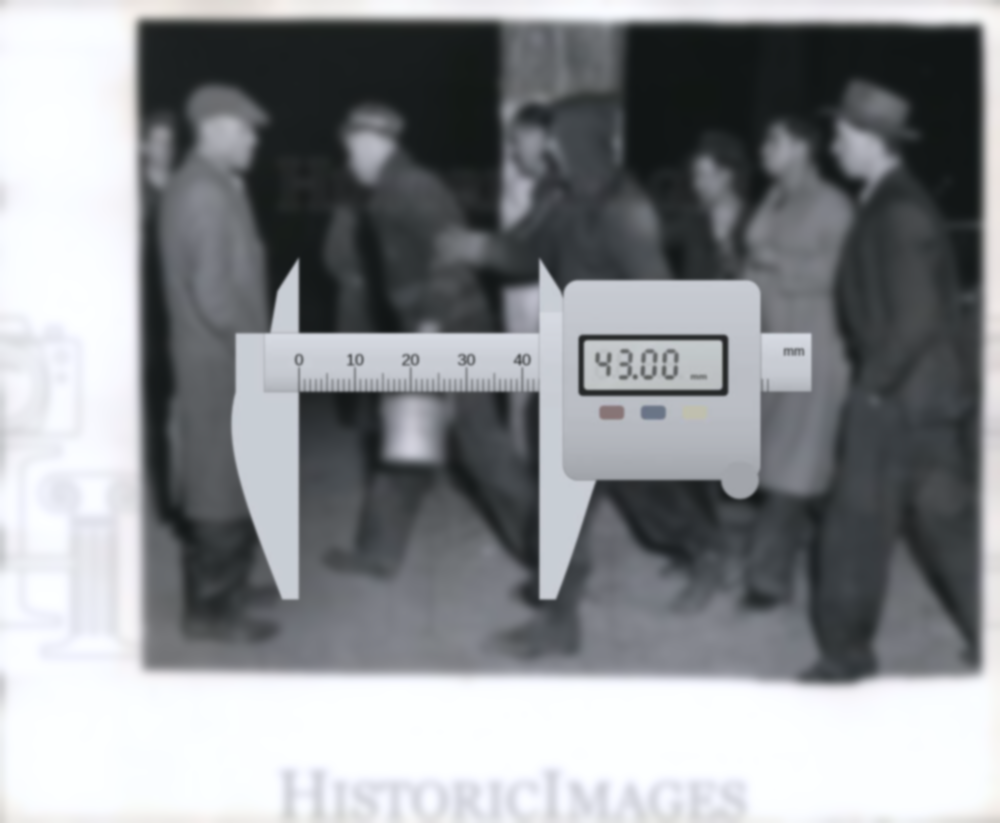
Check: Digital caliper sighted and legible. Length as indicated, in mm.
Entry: 43.00 mm
